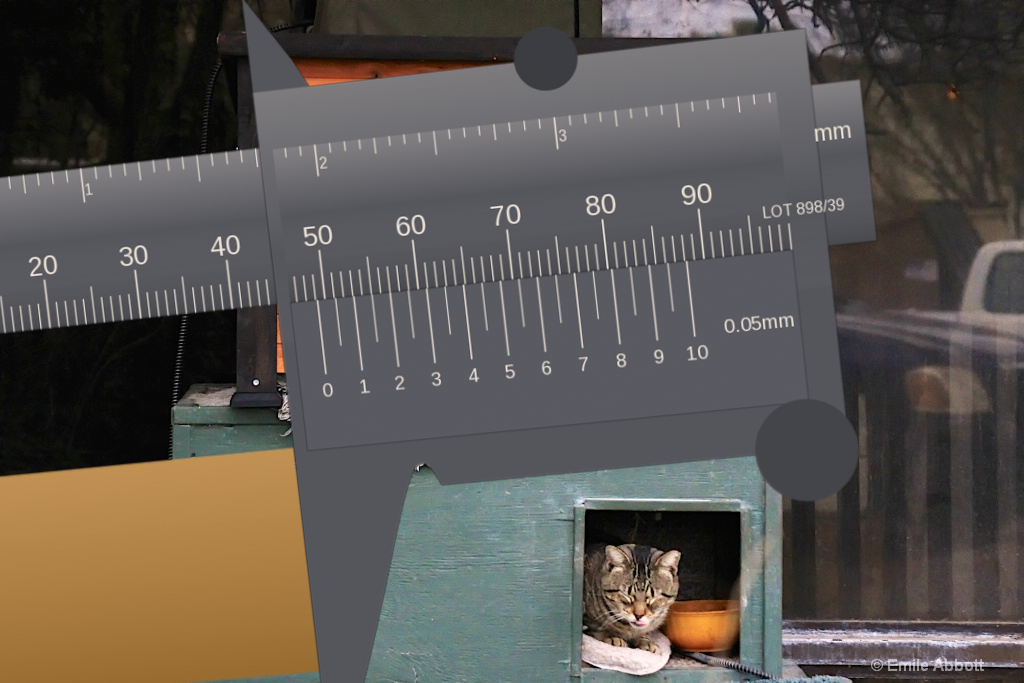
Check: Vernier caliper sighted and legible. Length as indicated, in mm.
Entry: 49.2 mm
